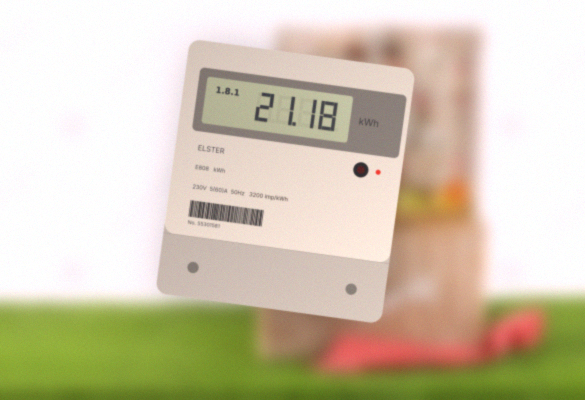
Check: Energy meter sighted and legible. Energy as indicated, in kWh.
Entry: 21.18 kWh
